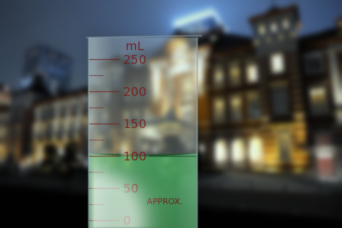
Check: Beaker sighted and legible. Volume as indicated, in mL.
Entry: 100 mL
